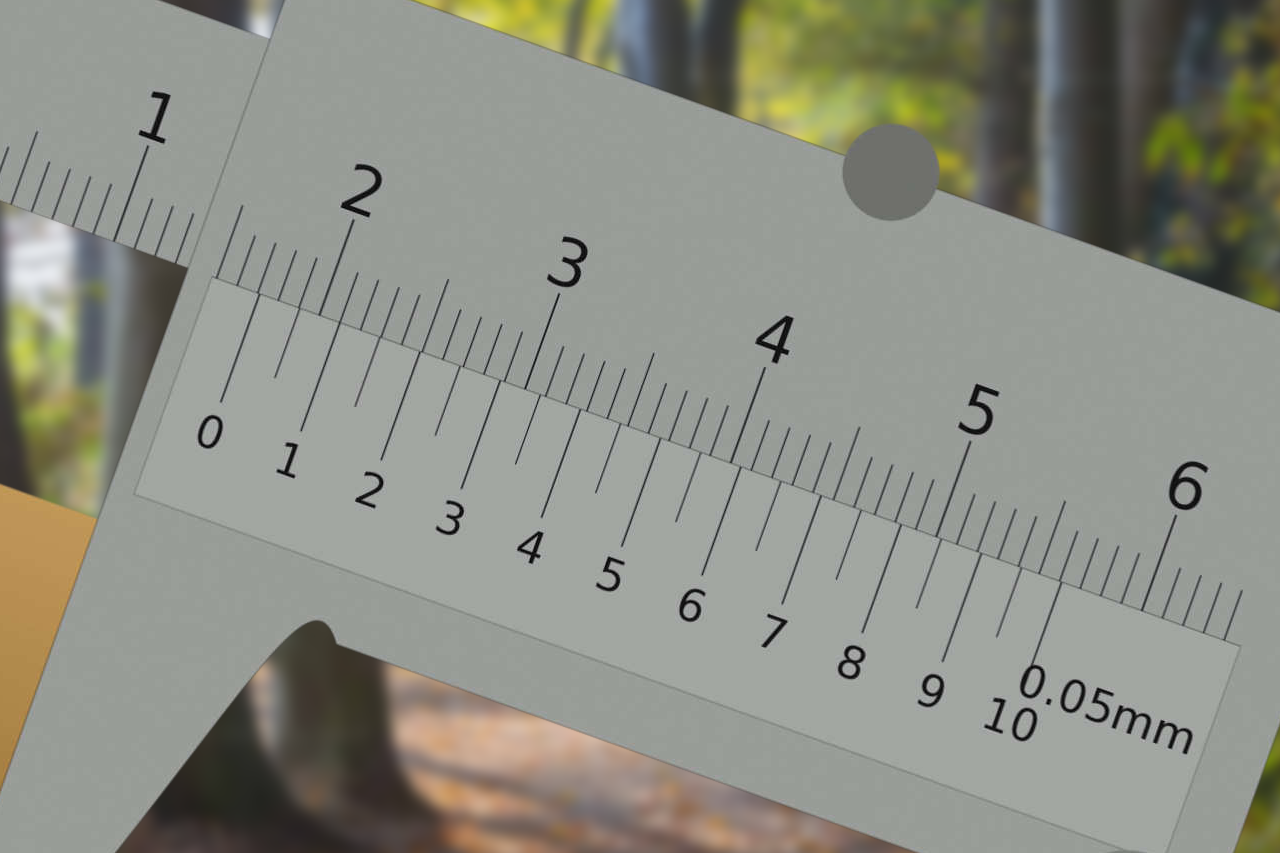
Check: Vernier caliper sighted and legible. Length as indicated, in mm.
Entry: 17.1 mm
